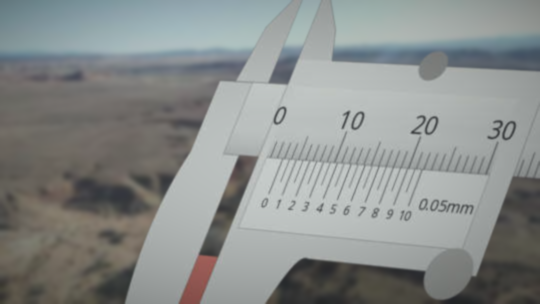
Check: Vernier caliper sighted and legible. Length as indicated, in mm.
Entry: 2.8 mm
